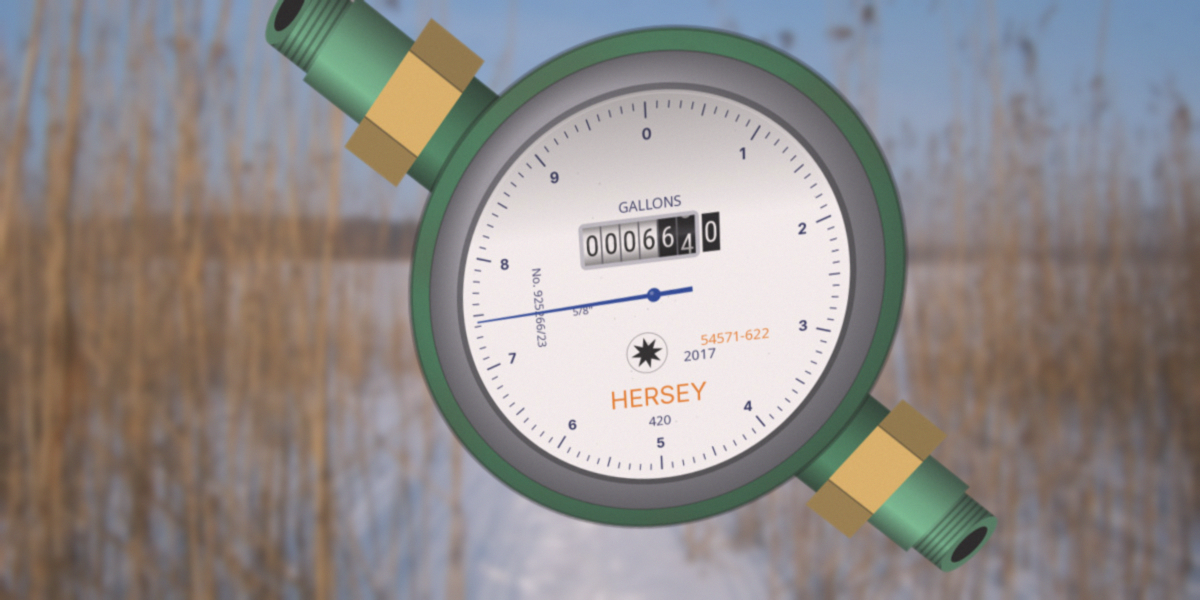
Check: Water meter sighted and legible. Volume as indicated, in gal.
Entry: 6637.4 gal
